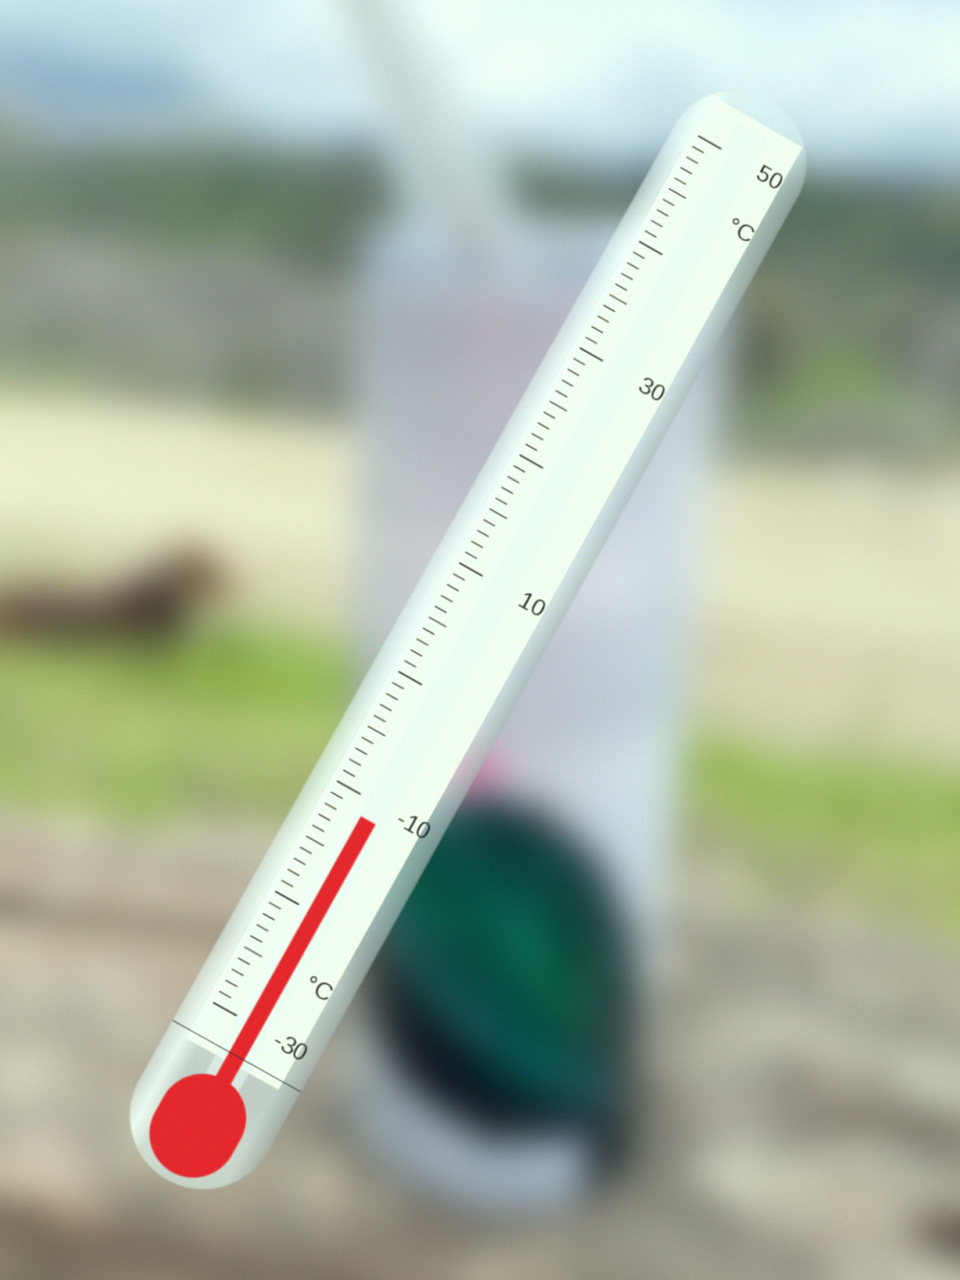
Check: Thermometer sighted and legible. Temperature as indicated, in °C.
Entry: -11.5 °C
